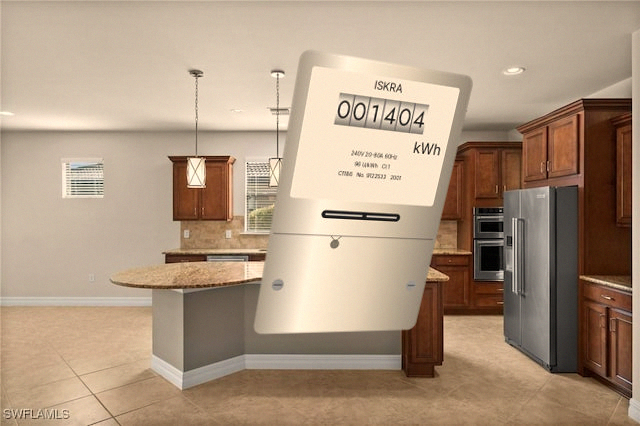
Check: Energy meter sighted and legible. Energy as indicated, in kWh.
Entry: 1404 kWh
